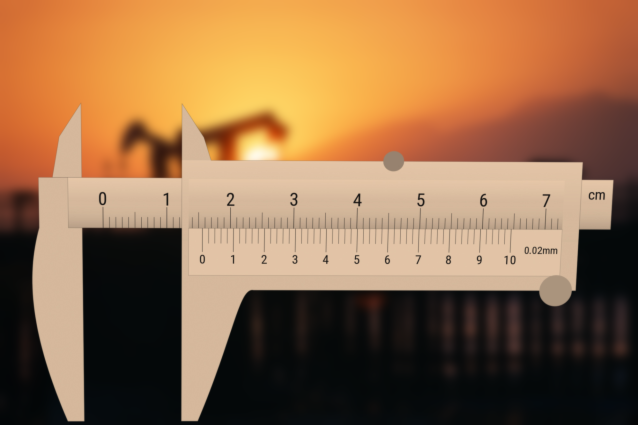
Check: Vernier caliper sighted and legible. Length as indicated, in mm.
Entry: 15.6 mm
